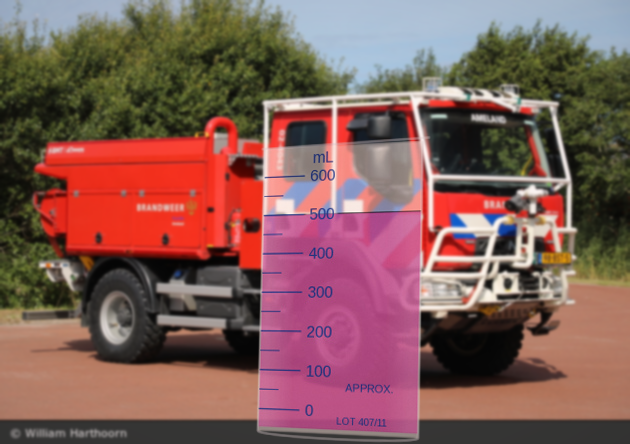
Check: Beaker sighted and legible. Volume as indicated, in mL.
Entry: 500 mL
